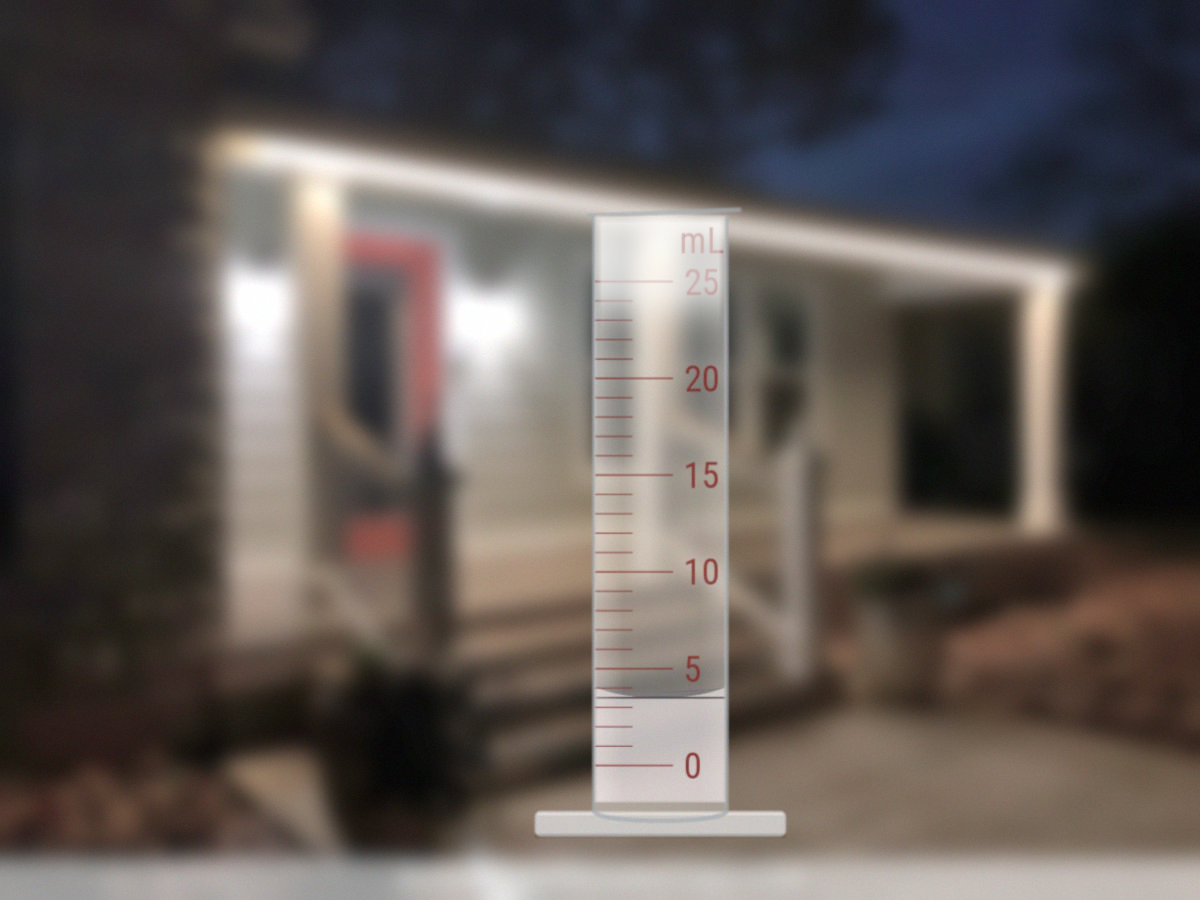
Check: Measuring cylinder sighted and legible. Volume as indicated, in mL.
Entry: 3.5 mL
